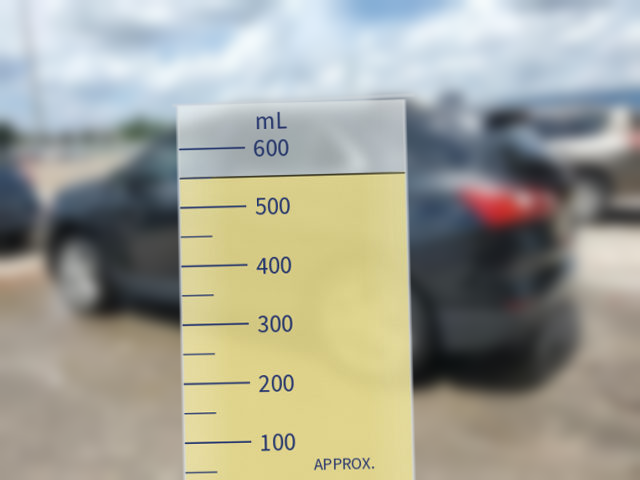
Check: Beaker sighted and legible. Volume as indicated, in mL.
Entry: 550 mL
